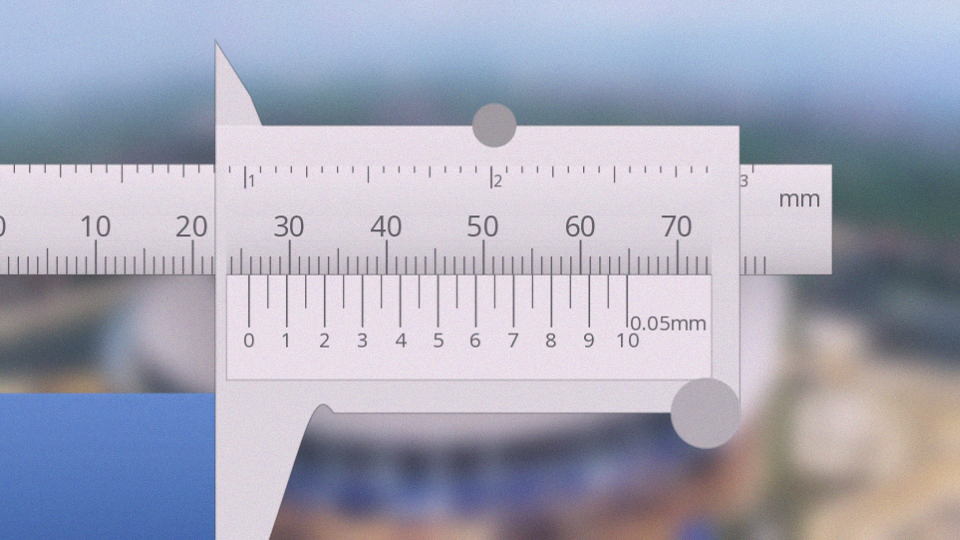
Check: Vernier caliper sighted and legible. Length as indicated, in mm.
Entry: 25.8 mm
